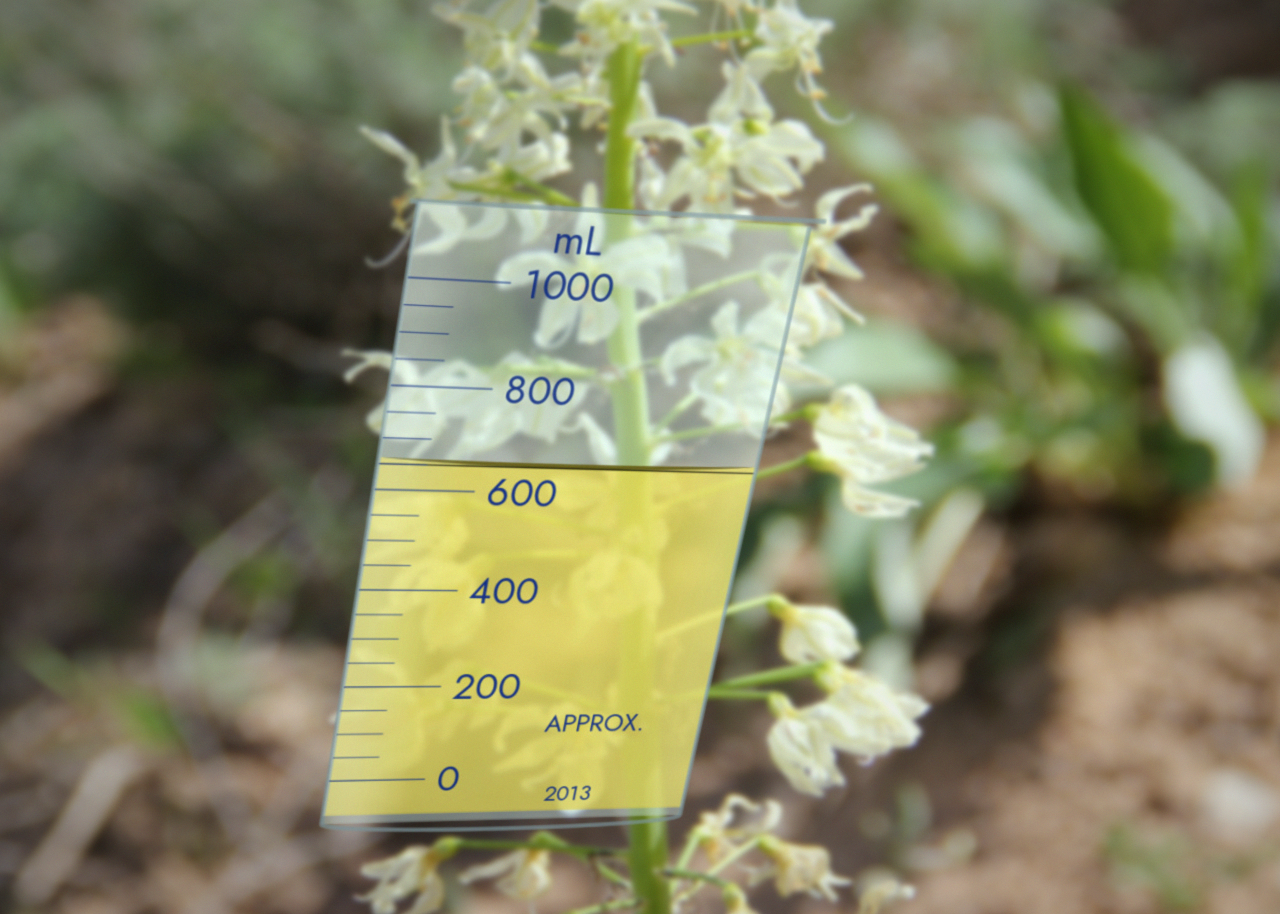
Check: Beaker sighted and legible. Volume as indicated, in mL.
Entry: 650 mL
